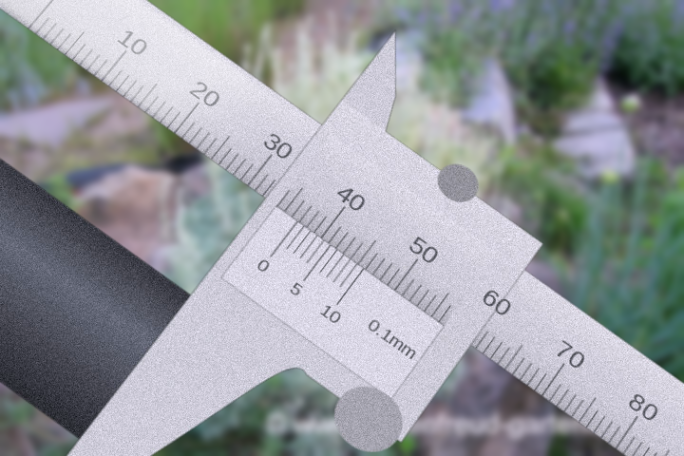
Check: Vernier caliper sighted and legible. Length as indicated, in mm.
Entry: 36.8 mm
